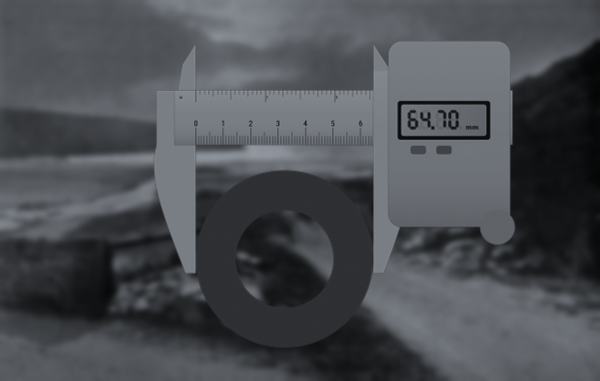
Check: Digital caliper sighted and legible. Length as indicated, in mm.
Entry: 64.70 mm
